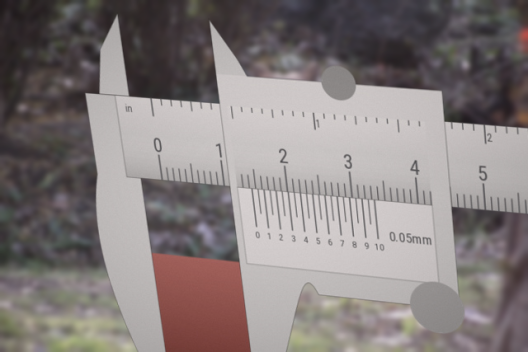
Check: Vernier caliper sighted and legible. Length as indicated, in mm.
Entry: 14.4 mm
